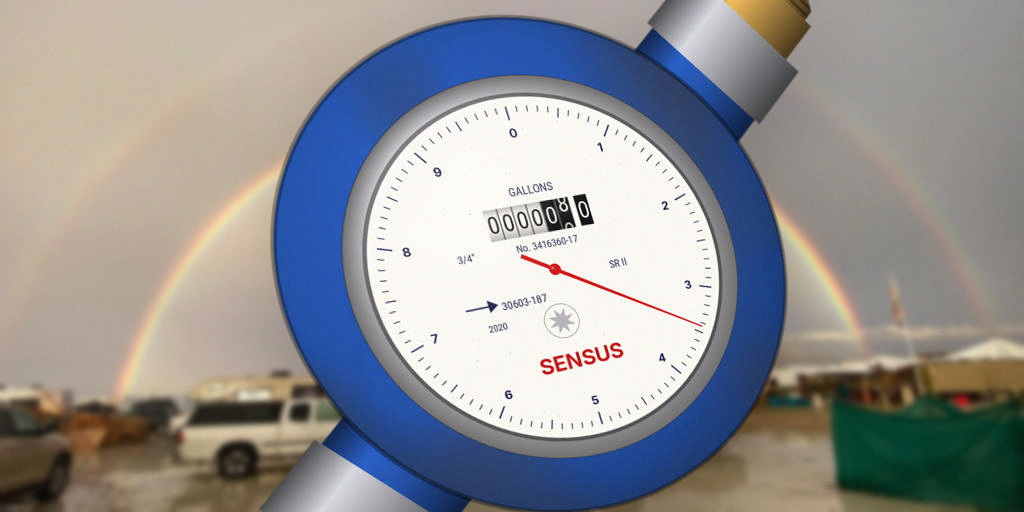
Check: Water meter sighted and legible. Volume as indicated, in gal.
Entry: 83.4 gal
